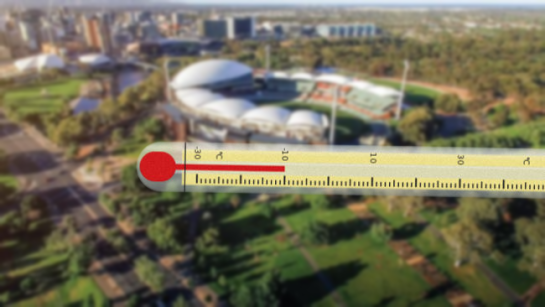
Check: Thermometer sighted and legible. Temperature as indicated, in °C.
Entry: -10 °C
